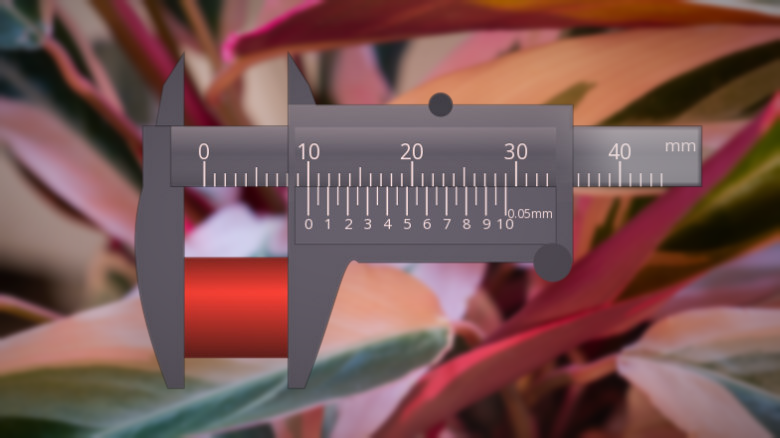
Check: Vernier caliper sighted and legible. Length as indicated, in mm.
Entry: 10.0 mm
